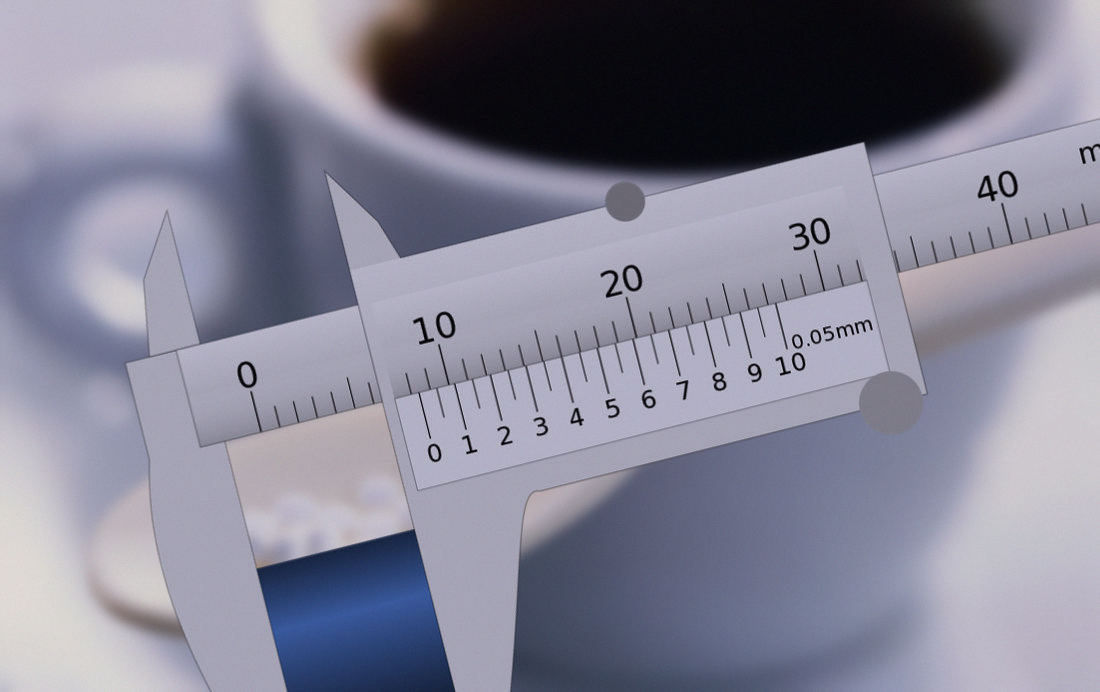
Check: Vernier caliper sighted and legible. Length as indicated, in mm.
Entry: 8.4 mm
